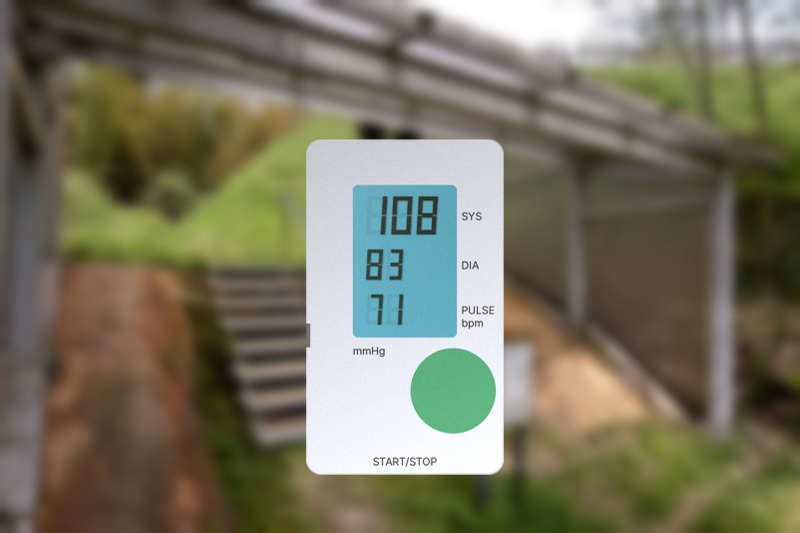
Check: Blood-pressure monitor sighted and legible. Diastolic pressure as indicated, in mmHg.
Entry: 83 mmHg
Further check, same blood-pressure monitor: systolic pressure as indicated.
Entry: 108 mmHg
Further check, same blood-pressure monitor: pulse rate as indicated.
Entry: 71 bpm
